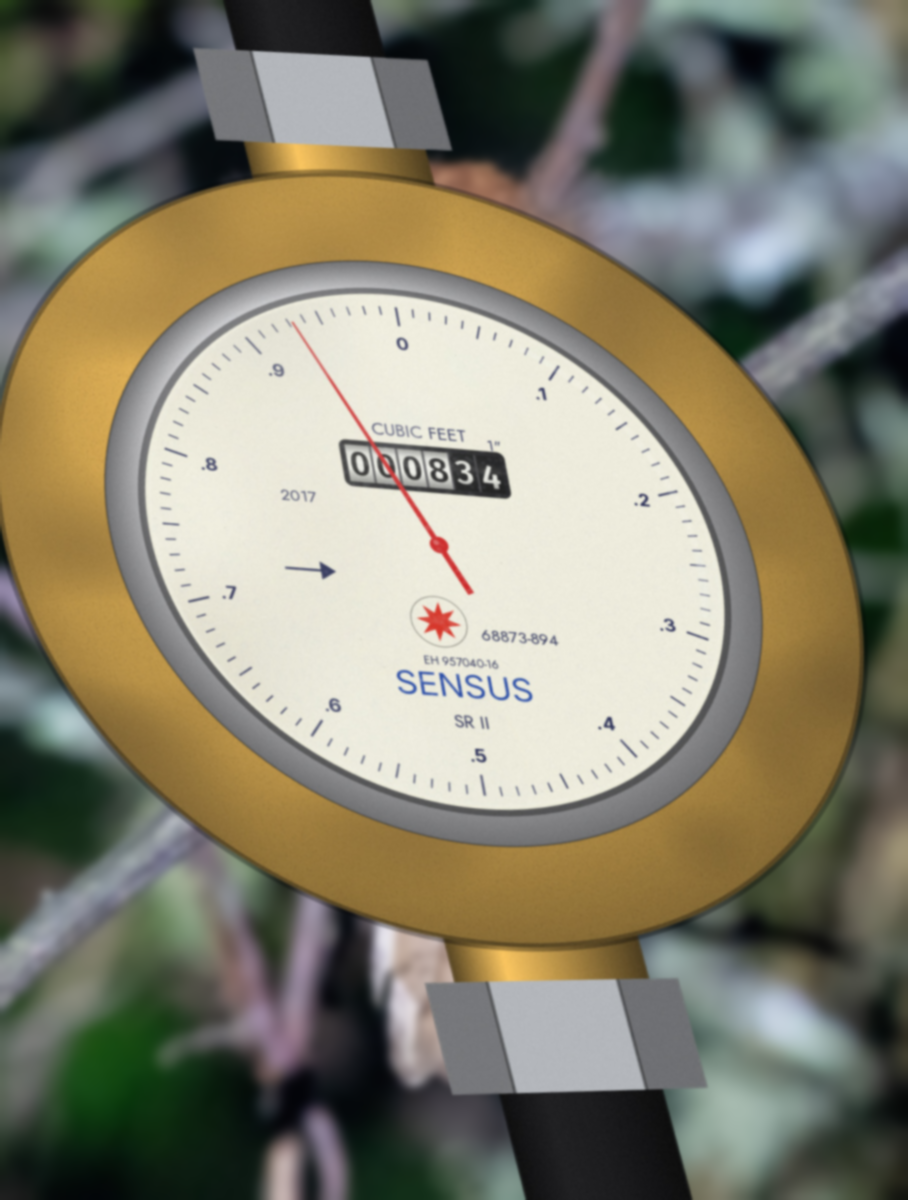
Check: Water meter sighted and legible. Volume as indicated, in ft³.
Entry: 833.93 ft³
